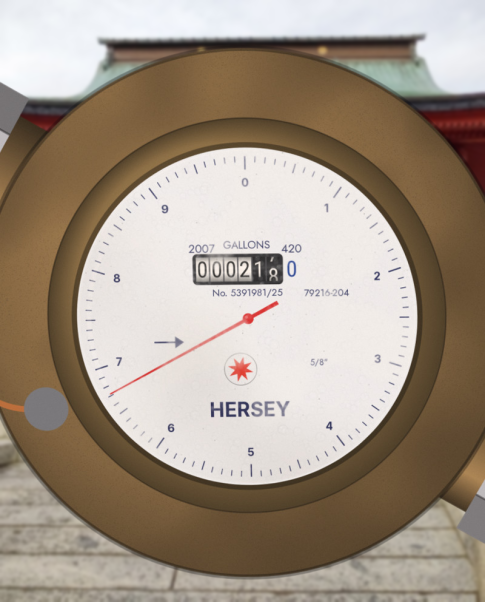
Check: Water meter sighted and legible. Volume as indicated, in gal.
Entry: 2176.7 gal
